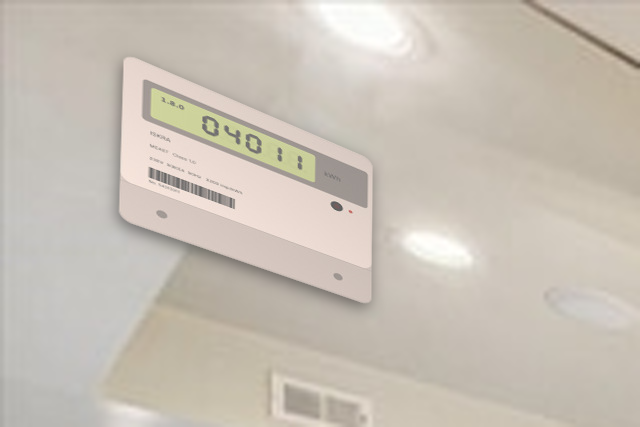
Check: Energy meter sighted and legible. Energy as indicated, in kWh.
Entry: 4011 kWh
